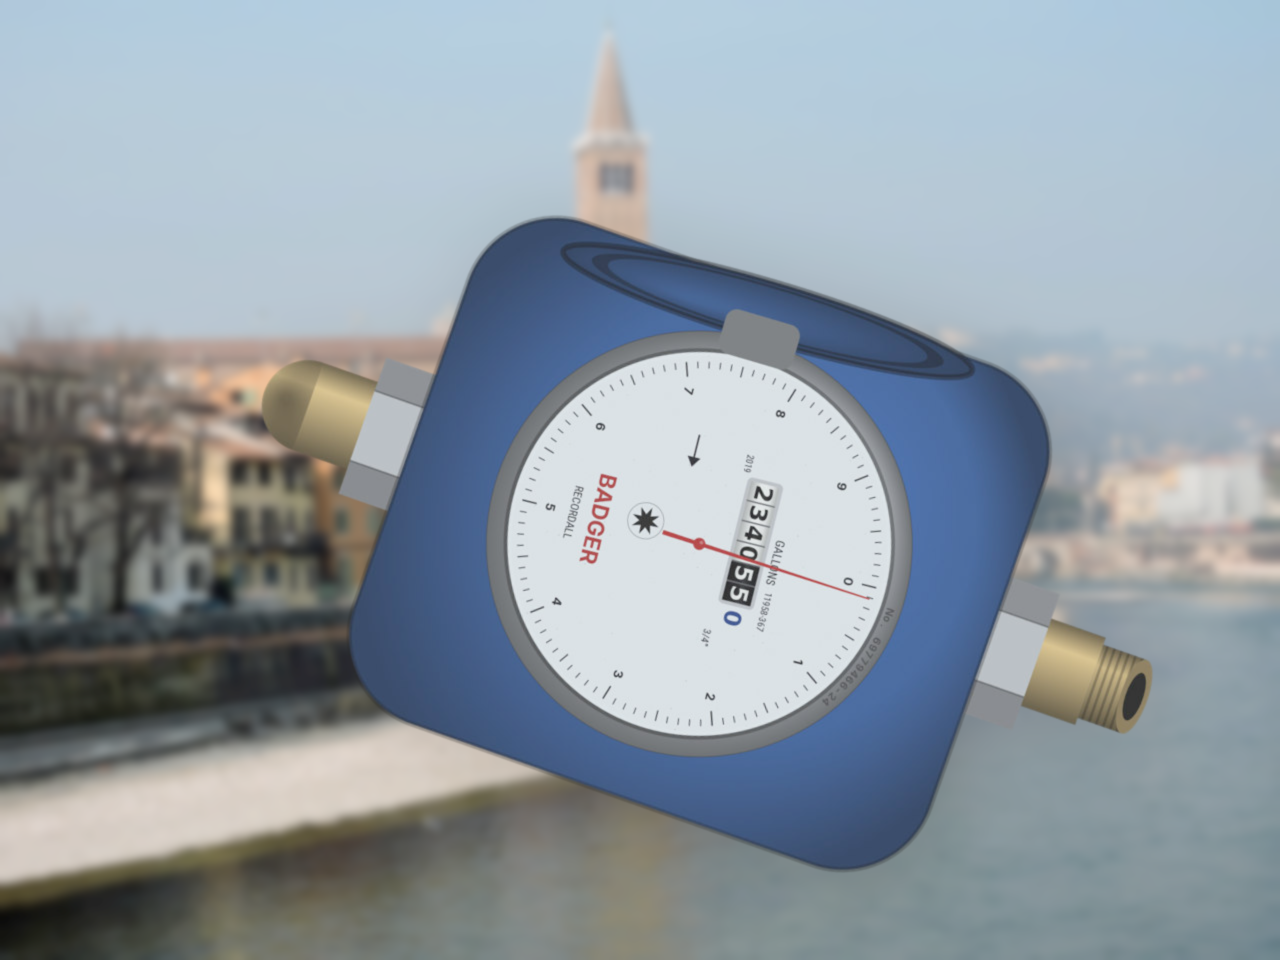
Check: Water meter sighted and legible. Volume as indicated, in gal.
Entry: 2340550.1 gal
